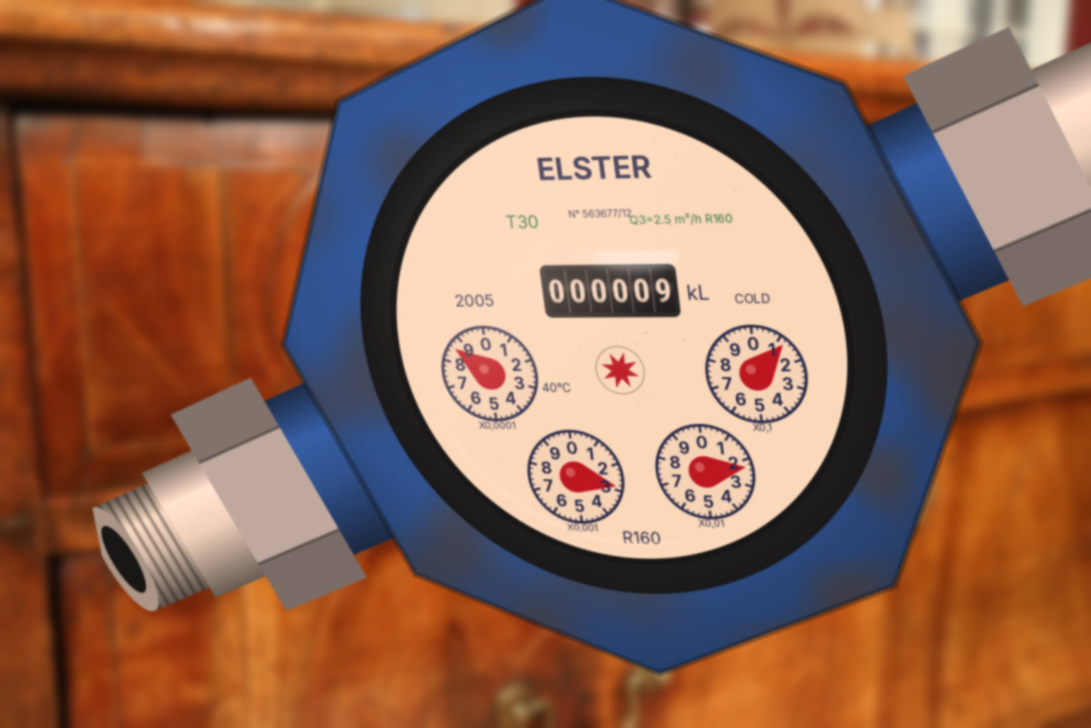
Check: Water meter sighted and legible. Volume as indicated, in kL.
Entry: 9.1228 kL
